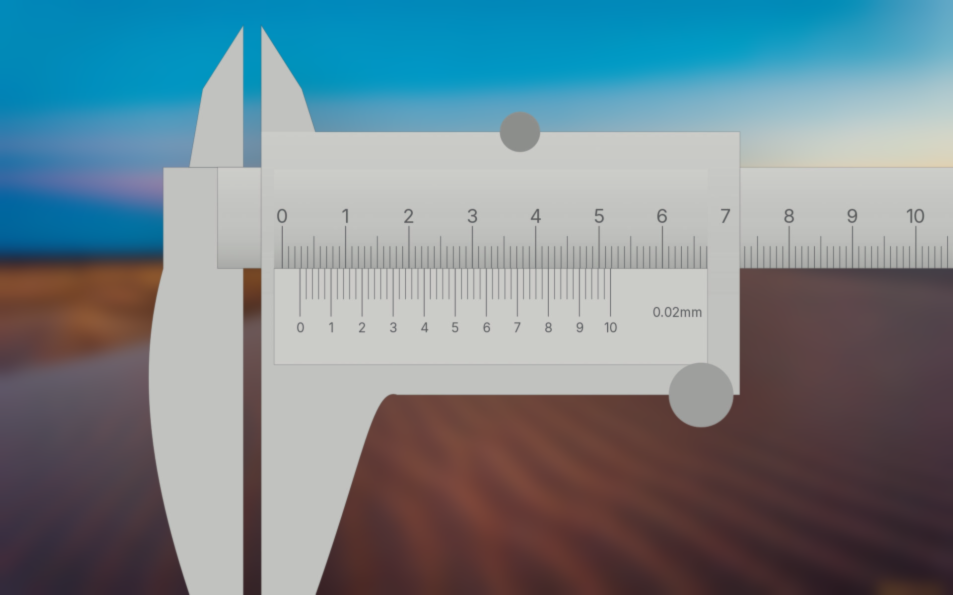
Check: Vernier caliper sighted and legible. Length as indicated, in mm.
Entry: 2.8 mm
